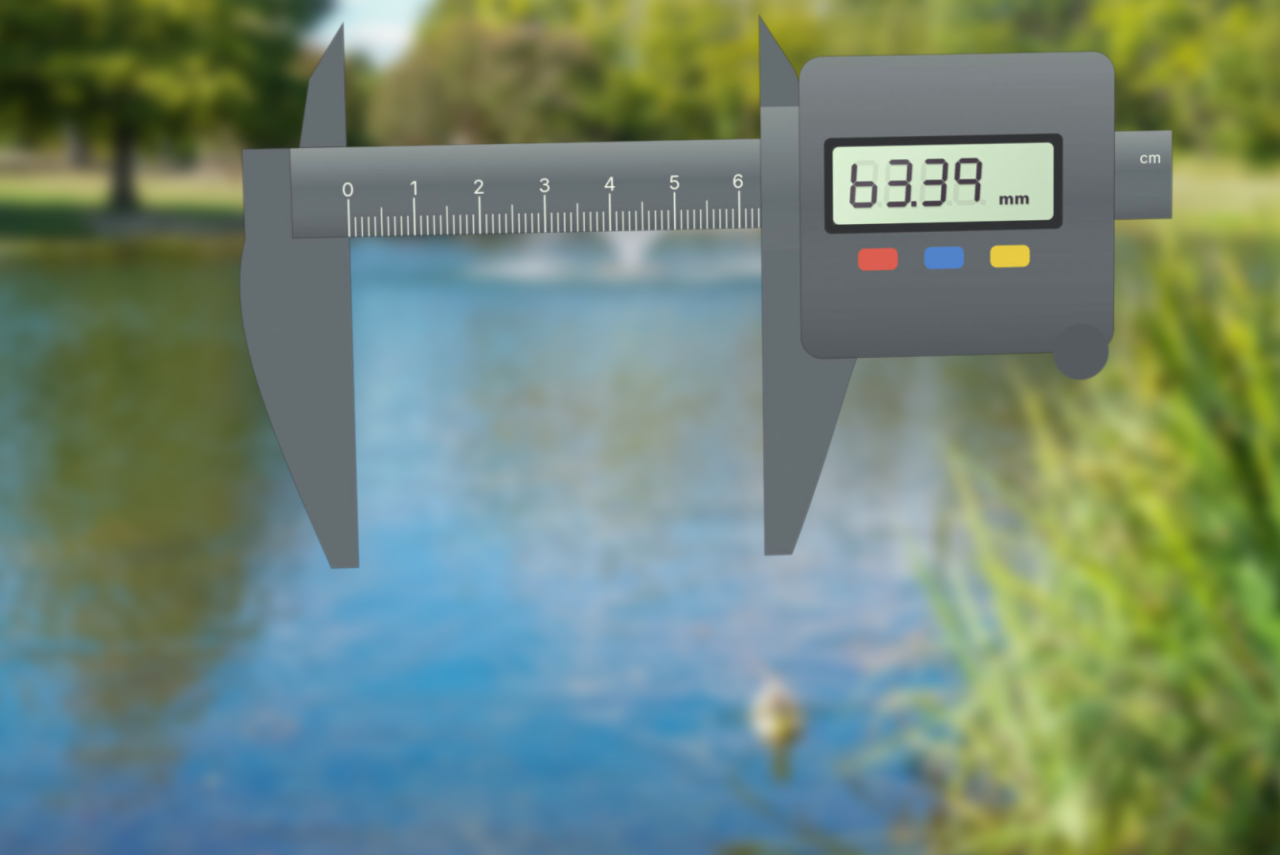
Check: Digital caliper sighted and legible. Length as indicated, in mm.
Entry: 63.39 mm
